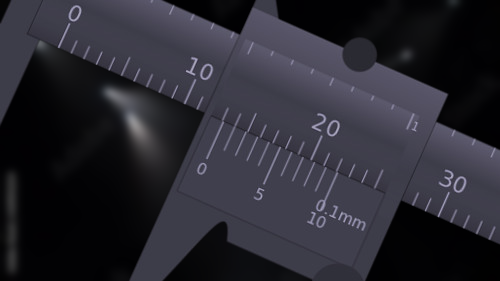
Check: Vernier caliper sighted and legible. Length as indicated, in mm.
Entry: 13.1 mm
